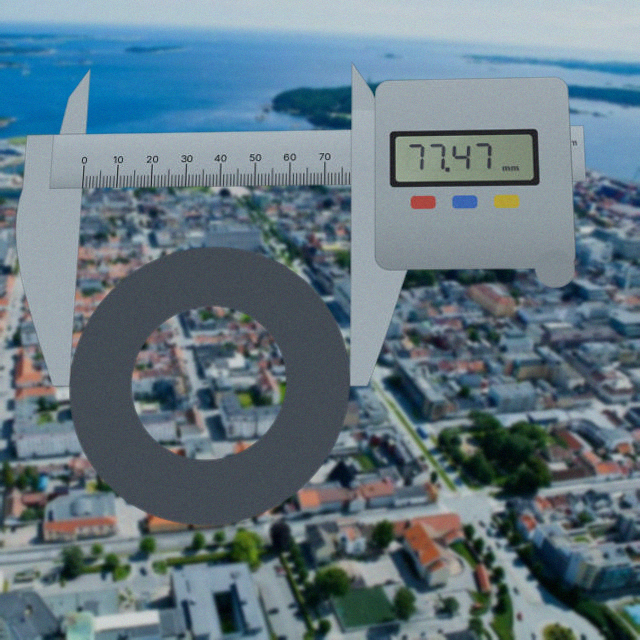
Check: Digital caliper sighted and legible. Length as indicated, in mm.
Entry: 77.47 mm
